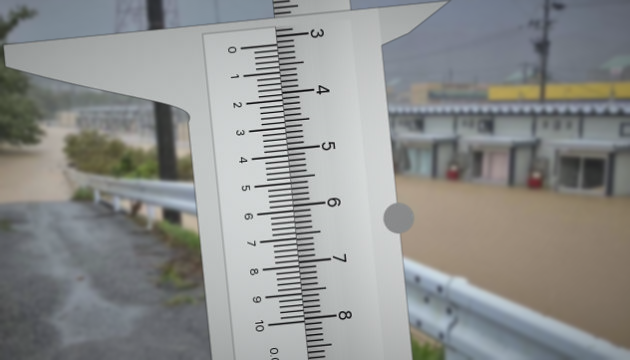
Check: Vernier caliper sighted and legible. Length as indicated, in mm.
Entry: 31.5 mm
